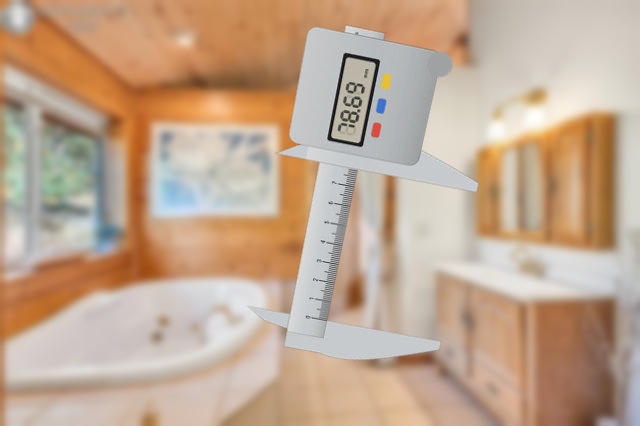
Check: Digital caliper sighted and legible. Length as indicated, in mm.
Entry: 78.69 mm
